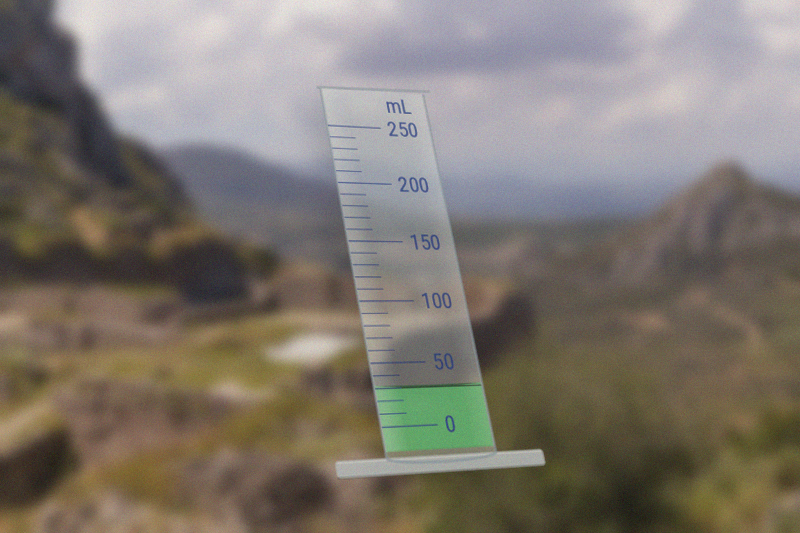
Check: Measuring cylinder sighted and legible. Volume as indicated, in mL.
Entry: 30 mL
